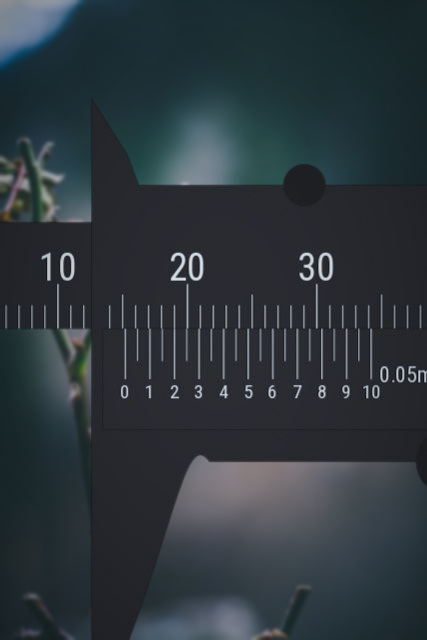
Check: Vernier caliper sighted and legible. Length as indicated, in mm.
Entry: 15.2 mm
